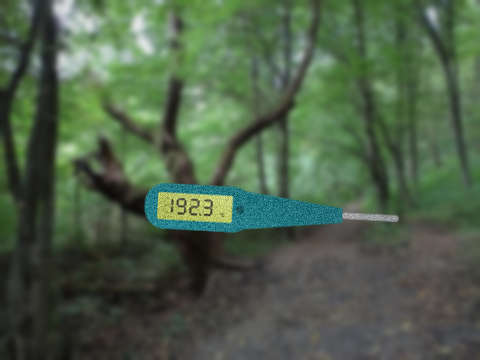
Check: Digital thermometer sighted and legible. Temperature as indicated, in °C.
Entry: 192.3 °C
